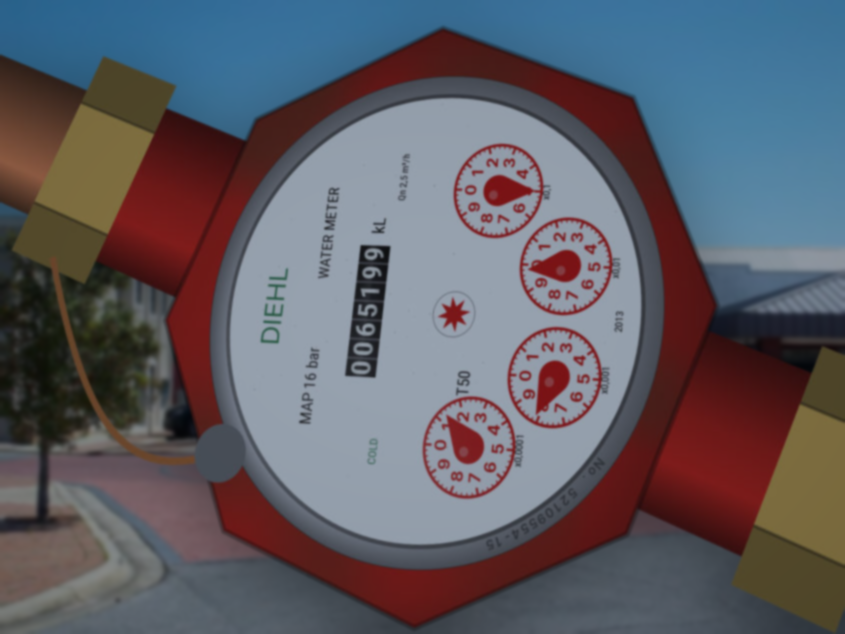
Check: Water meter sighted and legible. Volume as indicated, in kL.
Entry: 65199.4981 kL
